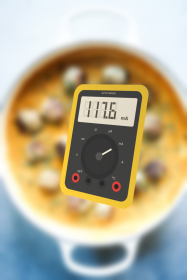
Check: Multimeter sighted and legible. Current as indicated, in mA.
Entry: 117.6 mA
